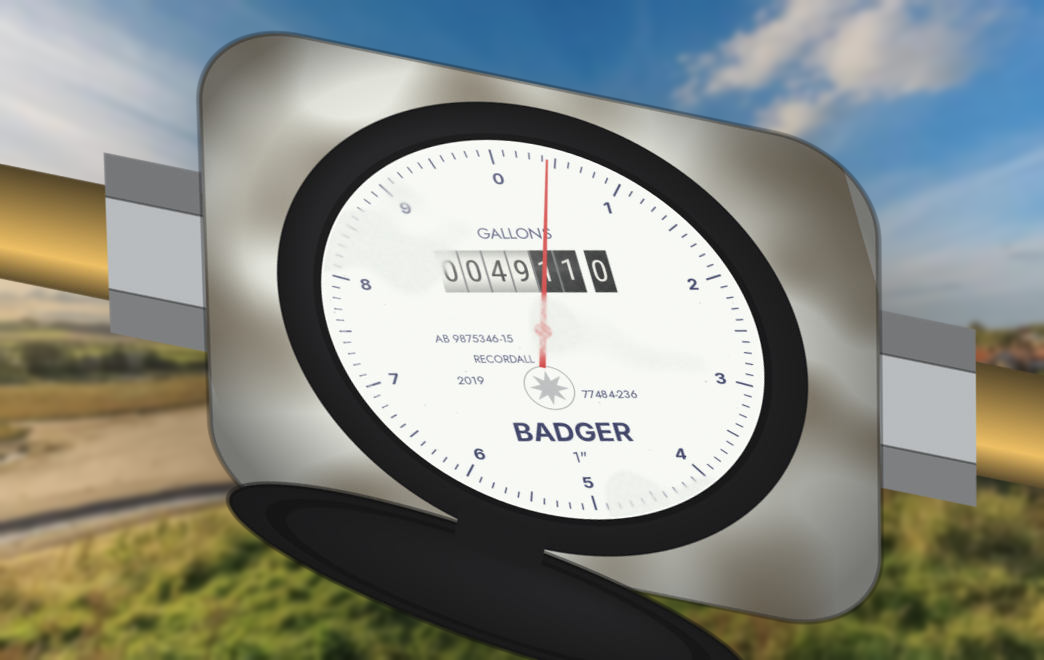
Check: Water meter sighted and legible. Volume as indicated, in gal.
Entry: 49110.4 gal
